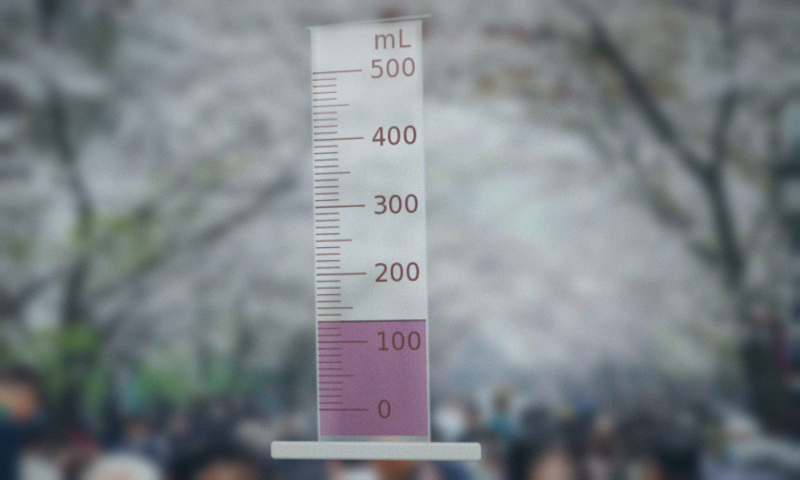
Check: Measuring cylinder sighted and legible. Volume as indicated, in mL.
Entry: 130 mL
